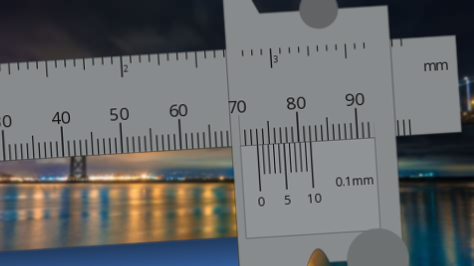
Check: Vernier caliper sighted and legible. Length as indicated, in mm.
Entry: 73.0 mm
